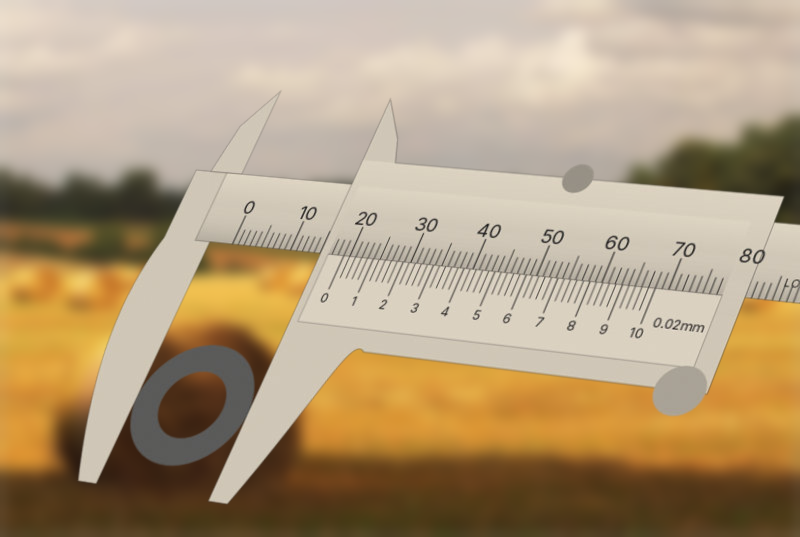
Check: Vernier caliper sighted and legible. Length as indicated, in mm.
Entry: 19.0 mm
